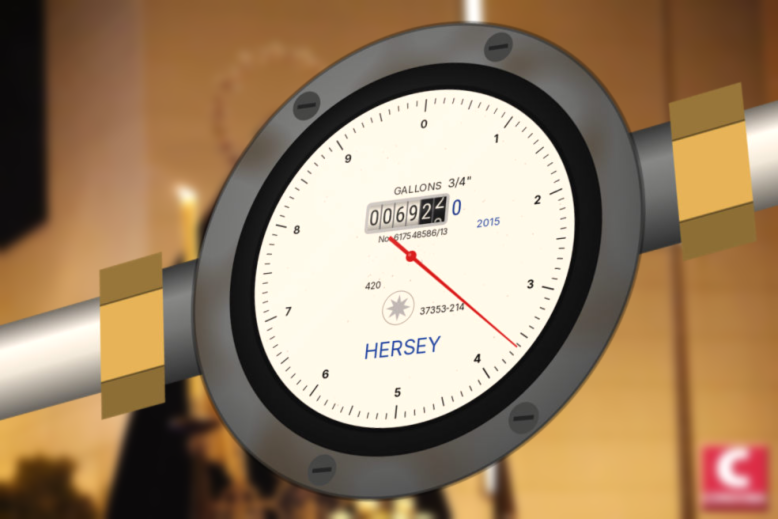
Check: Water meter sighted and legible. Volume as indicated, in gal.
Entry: 69223.6 gal
